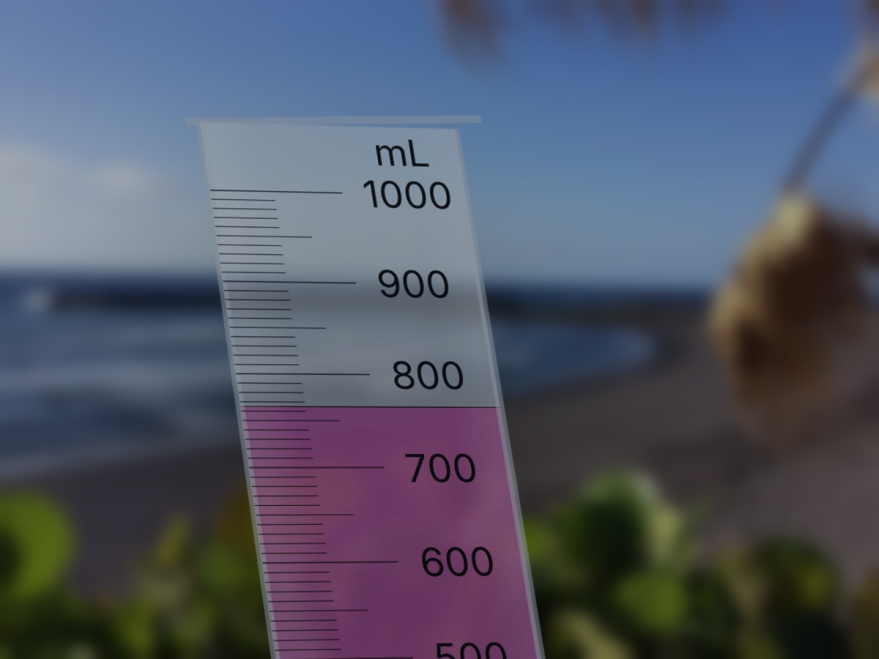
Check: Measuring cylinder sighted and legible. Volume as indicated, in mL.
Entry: 765 mL
